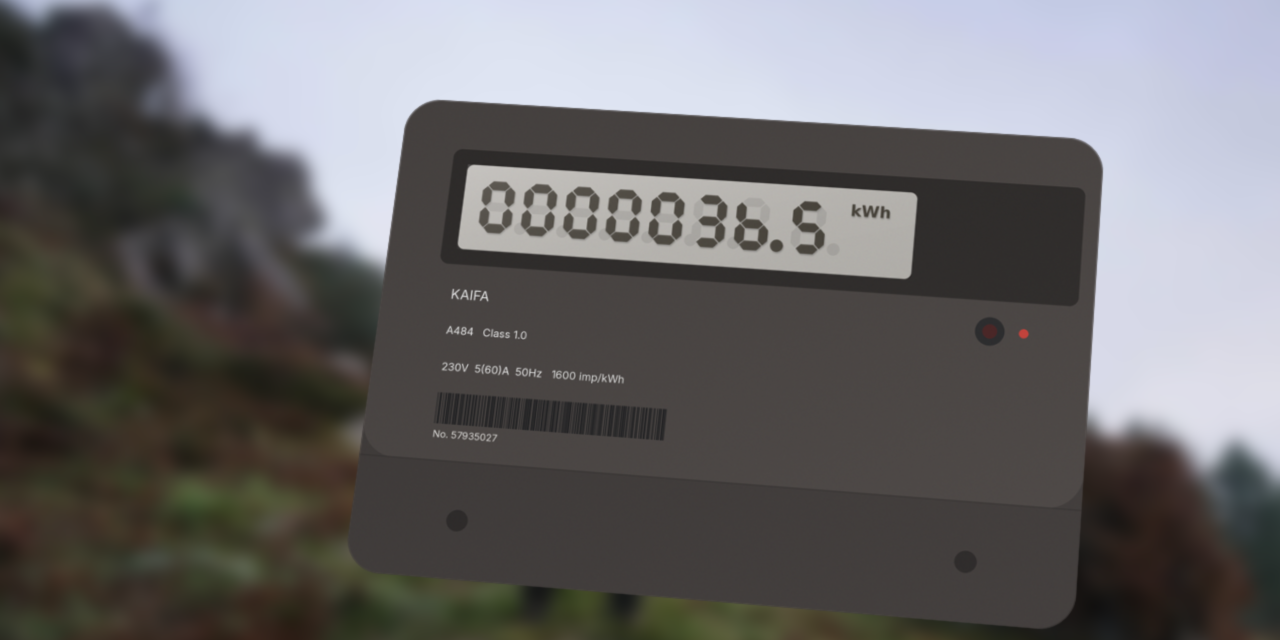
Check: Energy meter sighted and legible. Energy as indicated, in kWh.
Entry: 36.5 kWh
